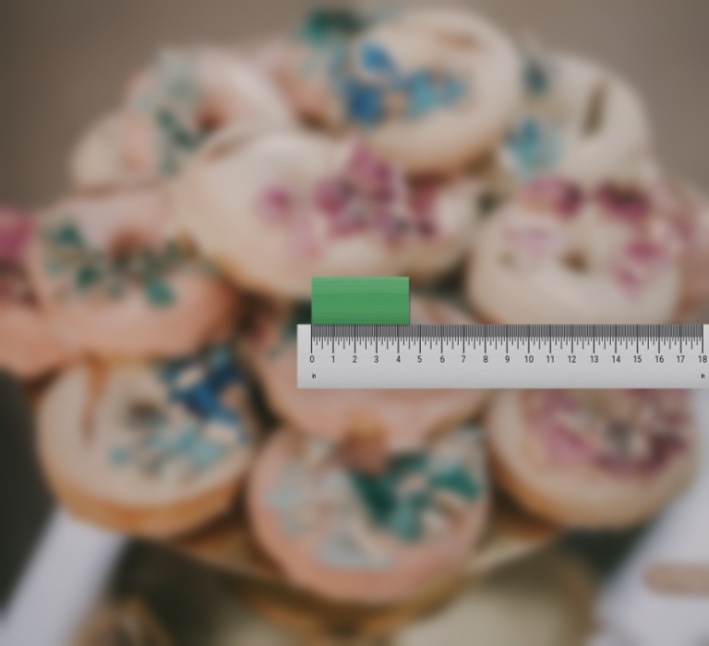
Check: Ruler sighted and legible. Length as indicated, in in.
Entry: 4.5 in
